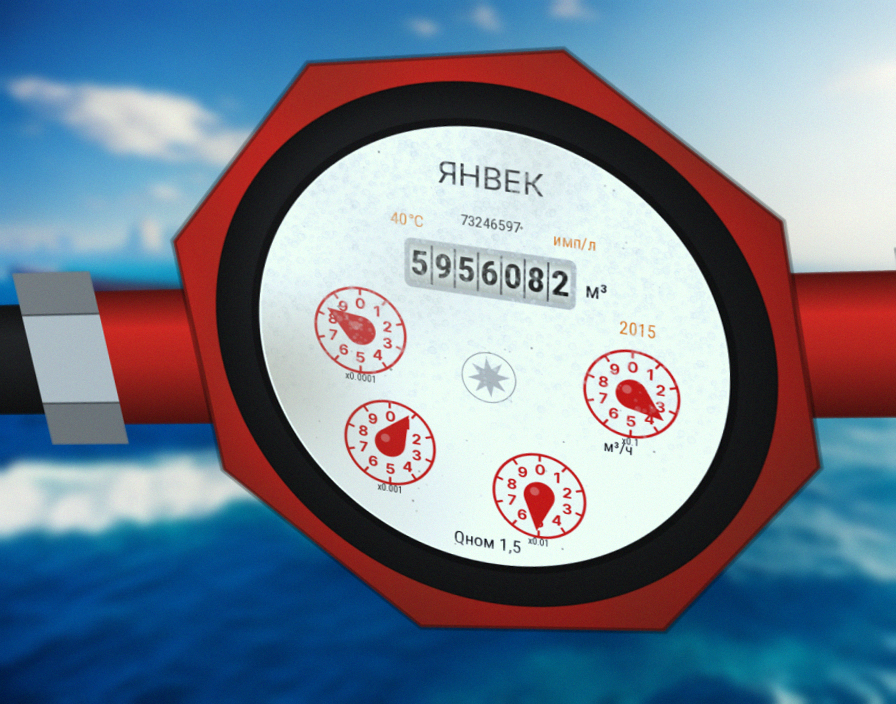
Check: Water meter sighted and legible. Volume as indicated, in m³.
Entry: 5956082.3508 m³
